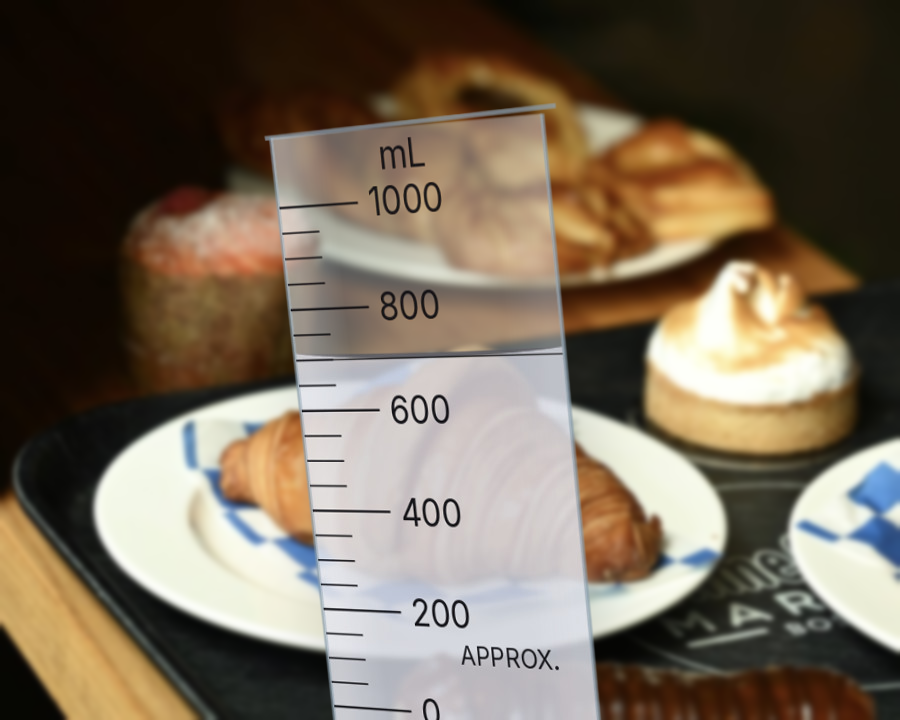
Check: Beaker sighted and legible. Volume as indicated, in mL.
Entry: 700 mL
